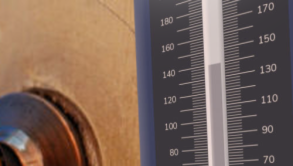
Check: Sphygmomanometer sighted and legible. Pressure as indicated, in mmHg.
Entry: 140 mmHg
